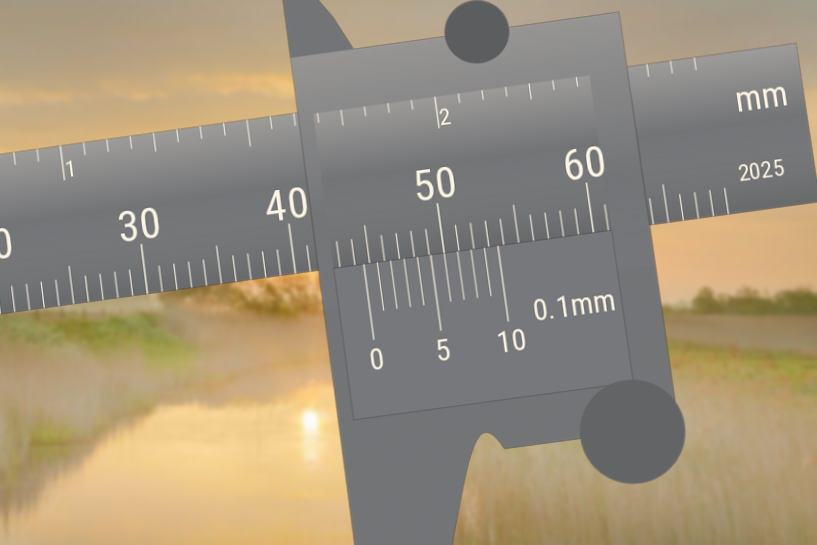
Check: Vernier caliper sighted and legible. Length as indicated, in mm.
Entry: 44.6 mm
